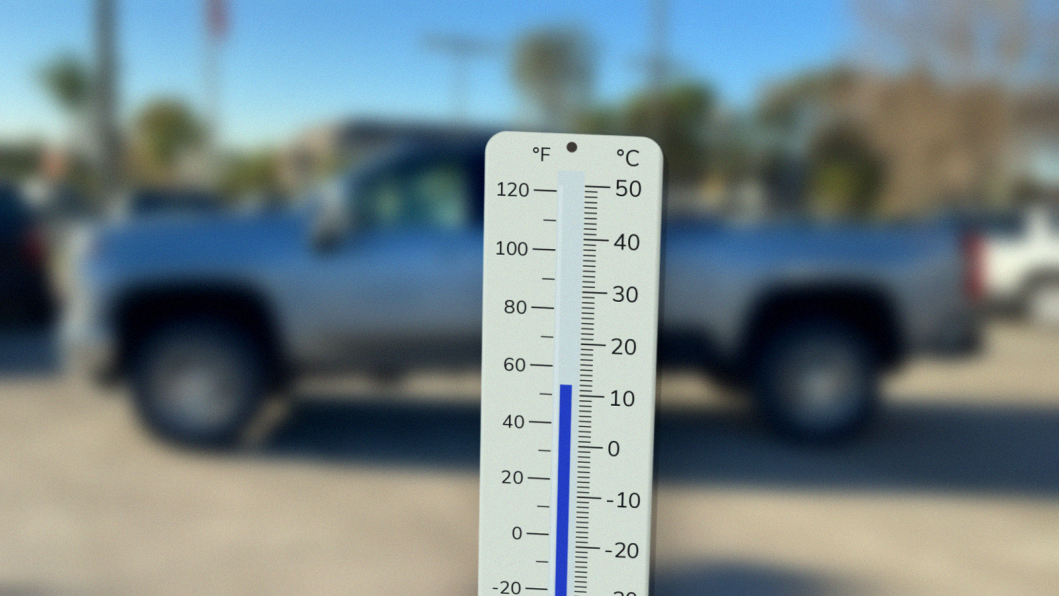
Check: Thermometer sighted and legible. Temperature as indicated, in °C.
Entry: 12 °C
